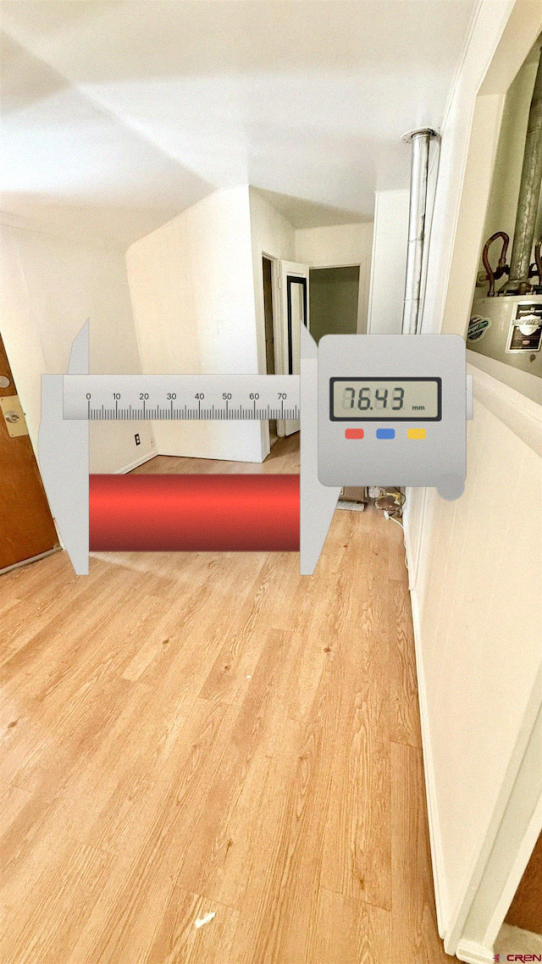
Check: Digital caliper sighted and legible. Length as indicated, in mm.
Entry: 76.43 mm
